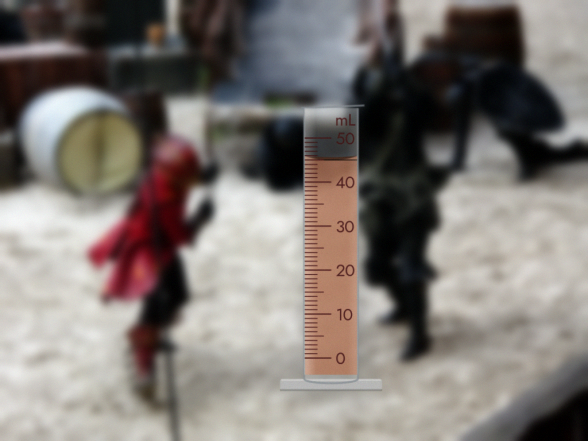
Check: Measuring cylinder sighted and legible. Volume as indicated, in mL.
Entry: 45 mL
